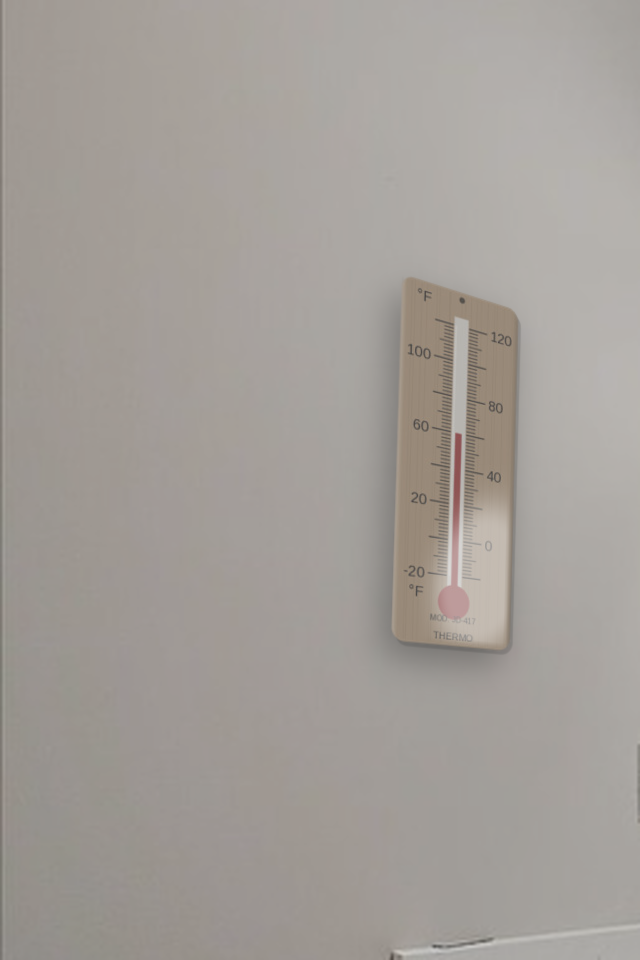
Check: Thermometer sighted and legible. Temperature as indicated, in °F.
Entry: 60 °F
